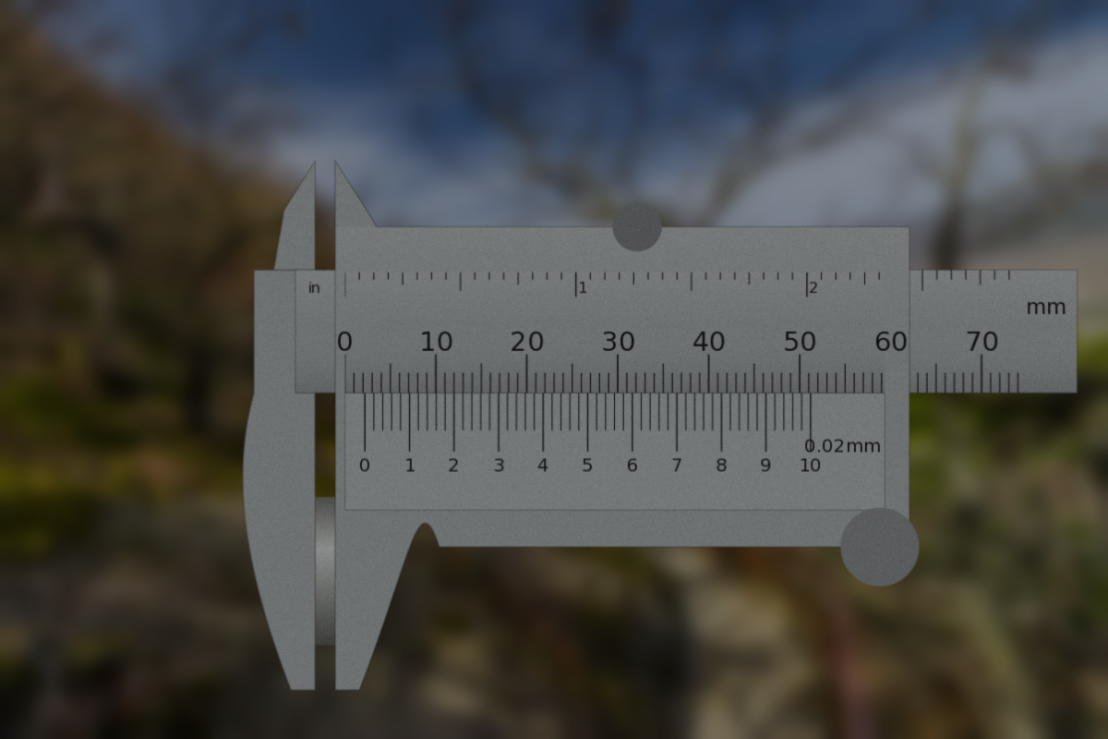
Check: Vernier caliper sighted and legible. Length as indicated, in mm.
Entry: 2.2 mm
